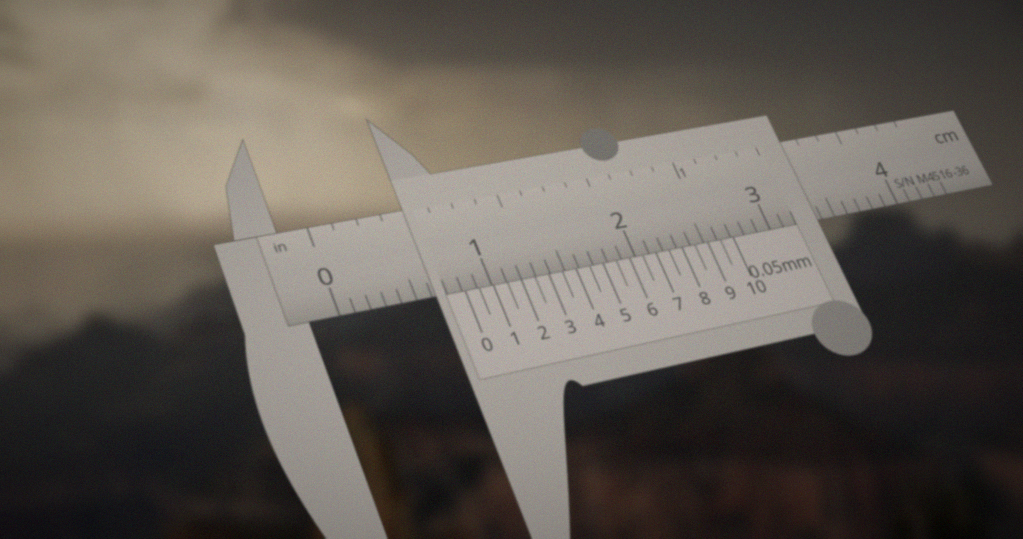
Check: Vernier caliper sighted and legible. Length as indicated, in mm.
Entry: 8.2 mm
